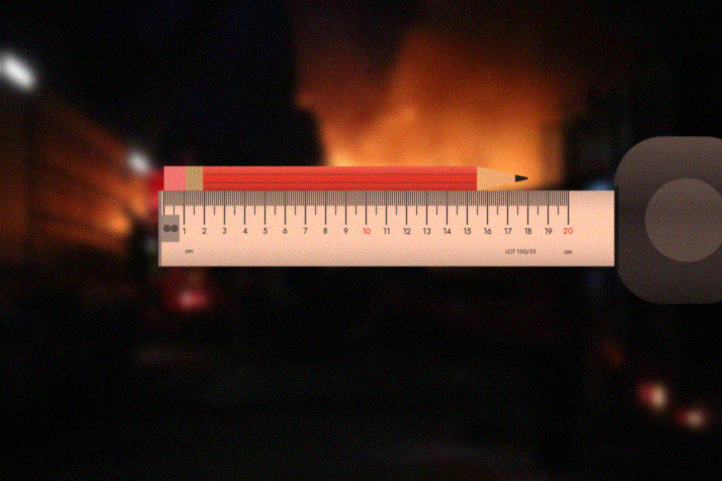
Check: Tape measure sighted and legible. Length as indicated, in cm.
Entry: 18 cm
